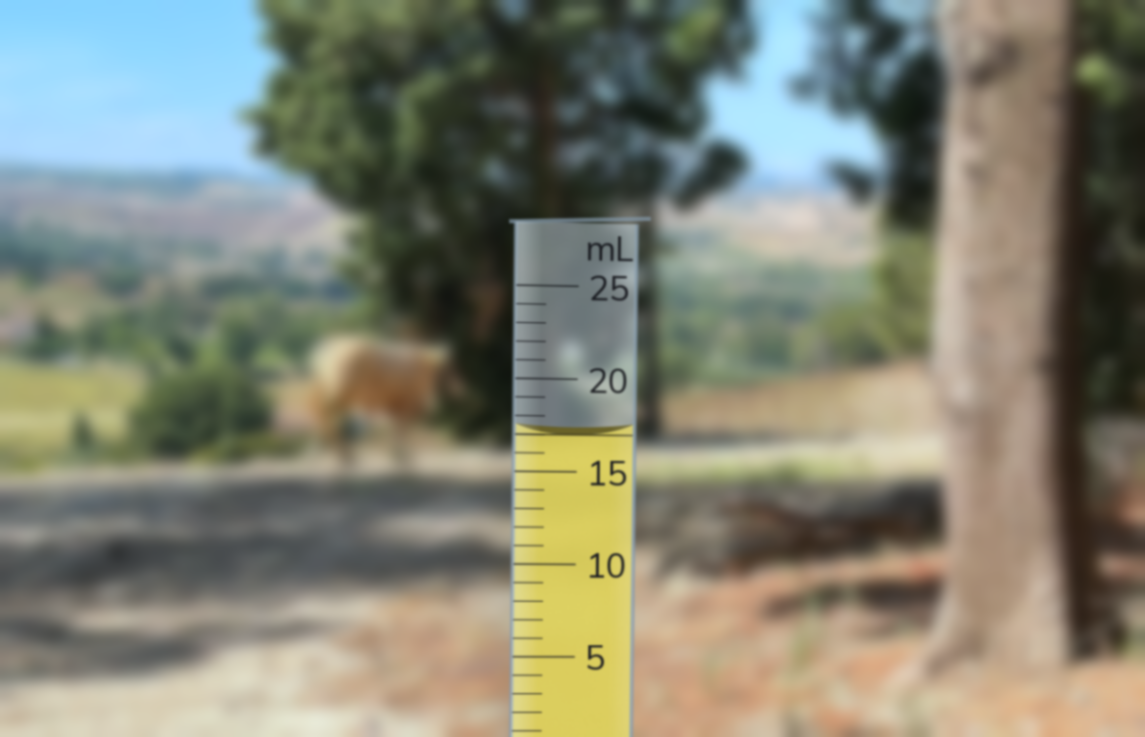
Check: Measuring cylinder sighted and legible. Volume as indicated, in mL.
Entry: 17 mL
